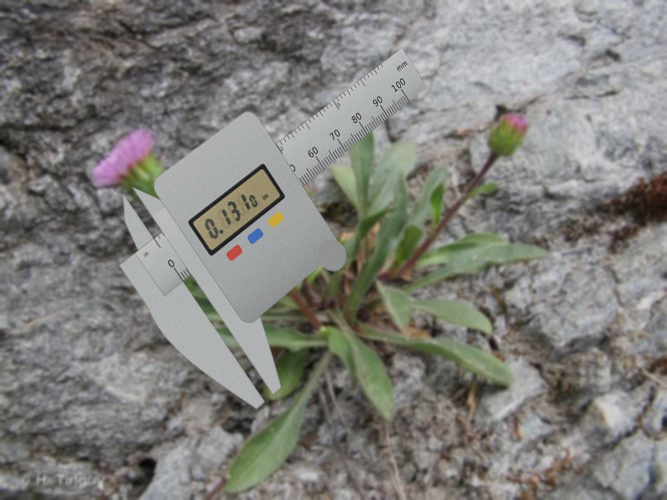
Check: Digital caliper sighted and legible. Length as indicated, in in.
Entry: 0.1310 in
